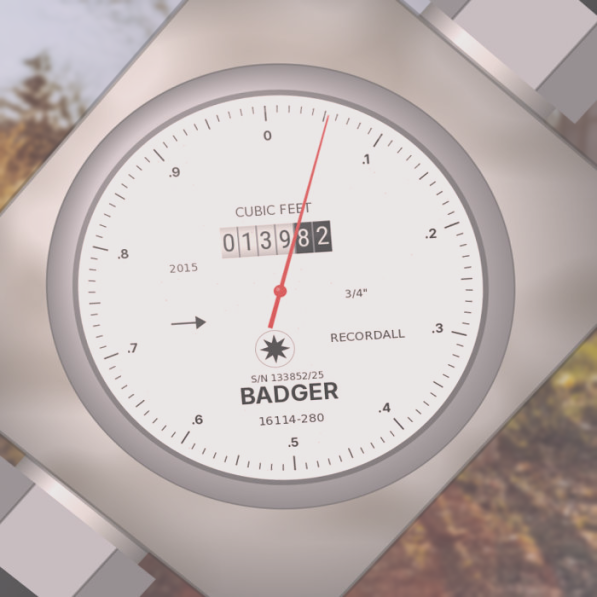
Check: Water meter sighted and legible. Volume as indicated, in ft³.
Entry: 13982.05 ft³
